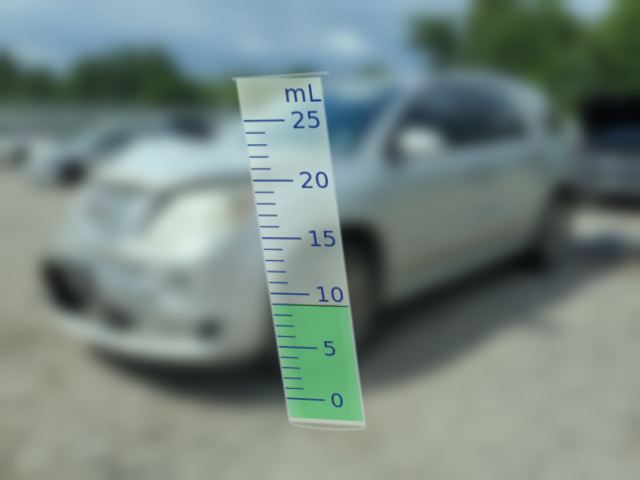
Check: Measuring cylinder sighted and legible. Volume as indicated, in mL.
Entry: 9 mL
